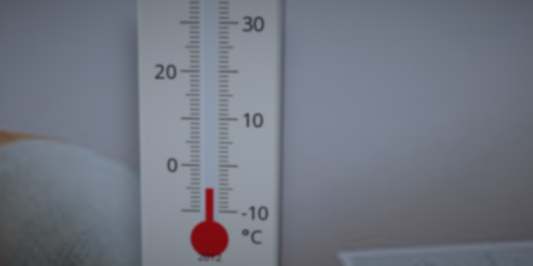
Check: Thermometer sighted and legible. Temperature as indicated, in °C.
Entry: -5 °C
